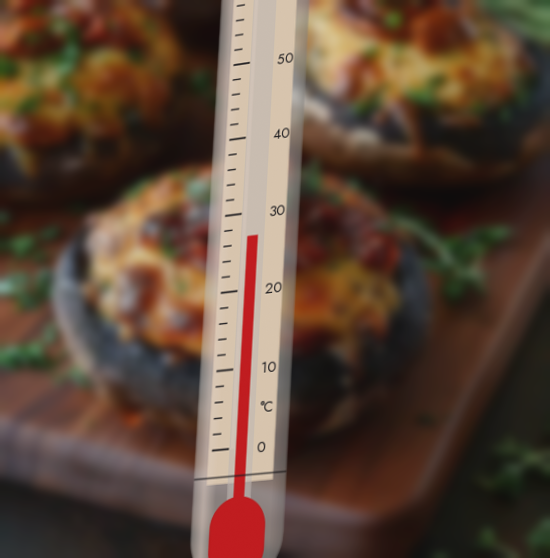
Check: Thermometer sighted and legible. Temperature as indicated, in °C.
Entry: 27 °C
